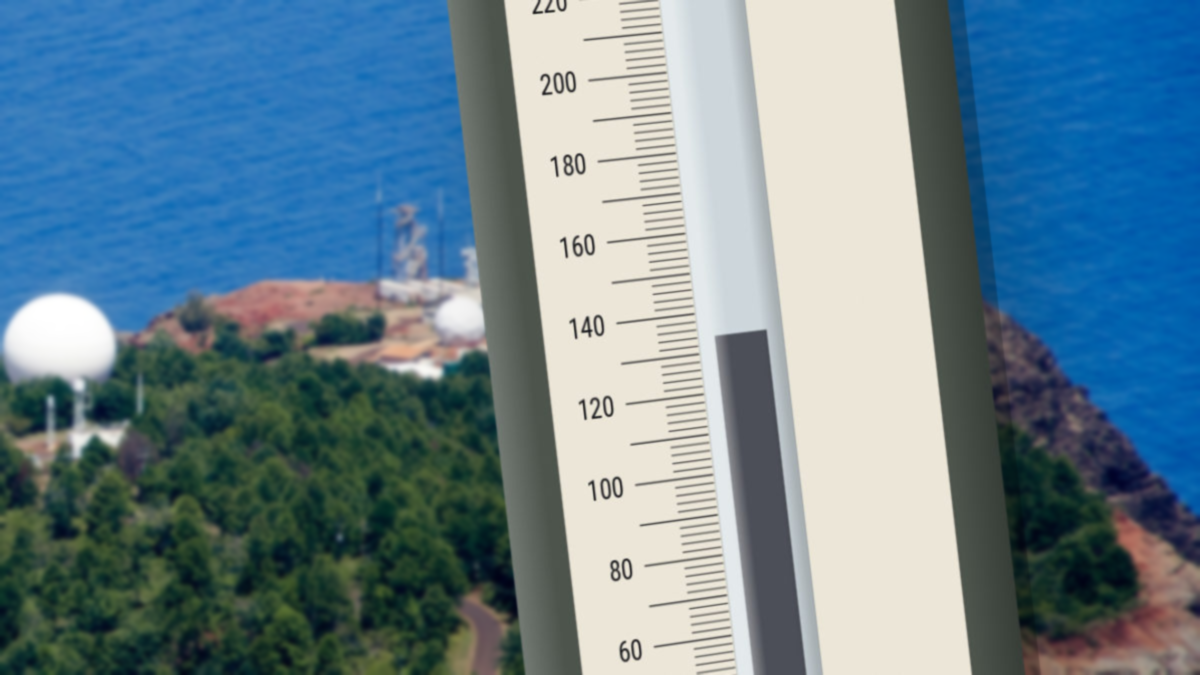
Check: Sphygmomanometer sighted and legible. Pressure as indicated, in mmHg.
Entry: 134 mmHg
